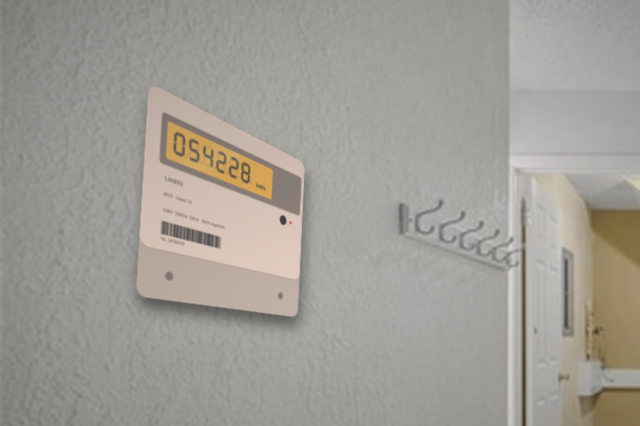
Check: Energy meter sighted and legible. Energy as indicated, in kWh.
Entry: 54228 kWh
